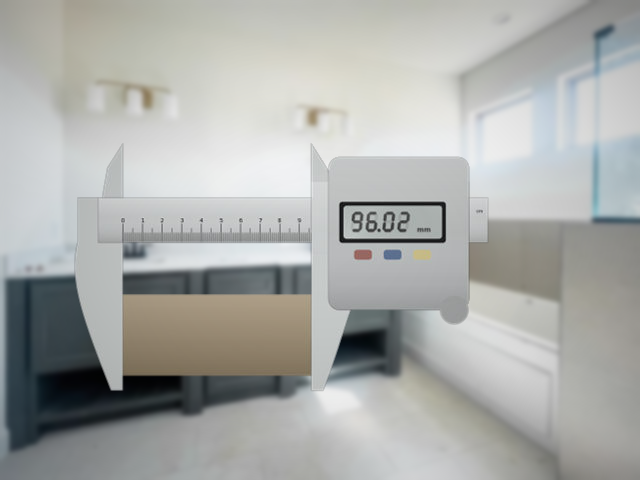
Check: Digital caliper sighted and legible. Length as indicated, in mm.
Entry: 96.02 mm
